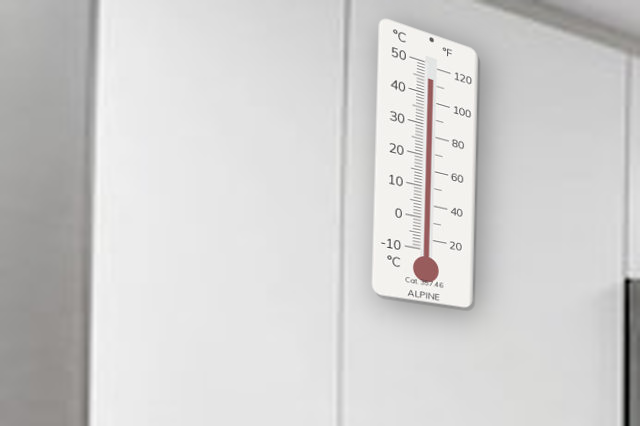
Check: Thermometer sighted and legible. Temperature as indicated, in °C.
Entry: 45 °C
